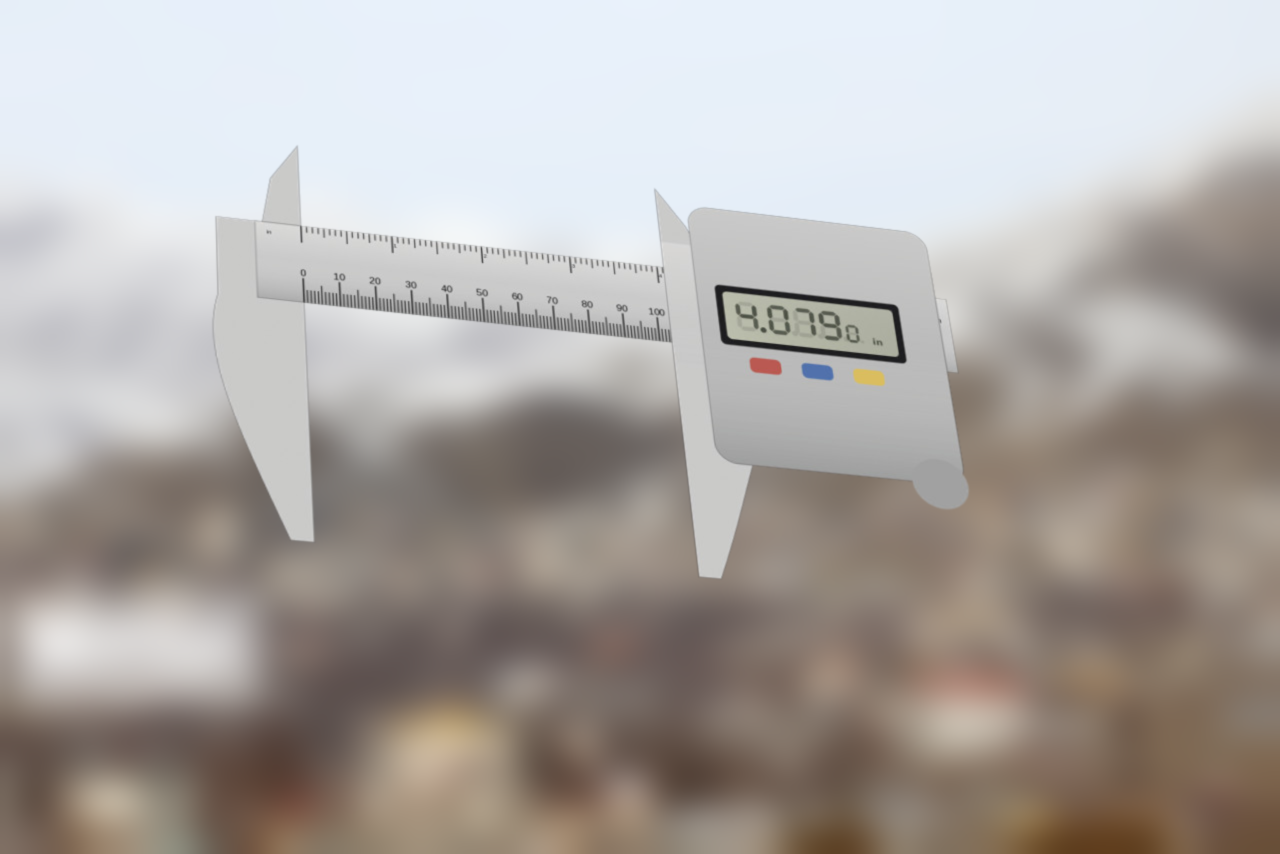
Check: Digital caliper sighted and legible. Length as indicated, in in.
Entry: 4.0790 in
